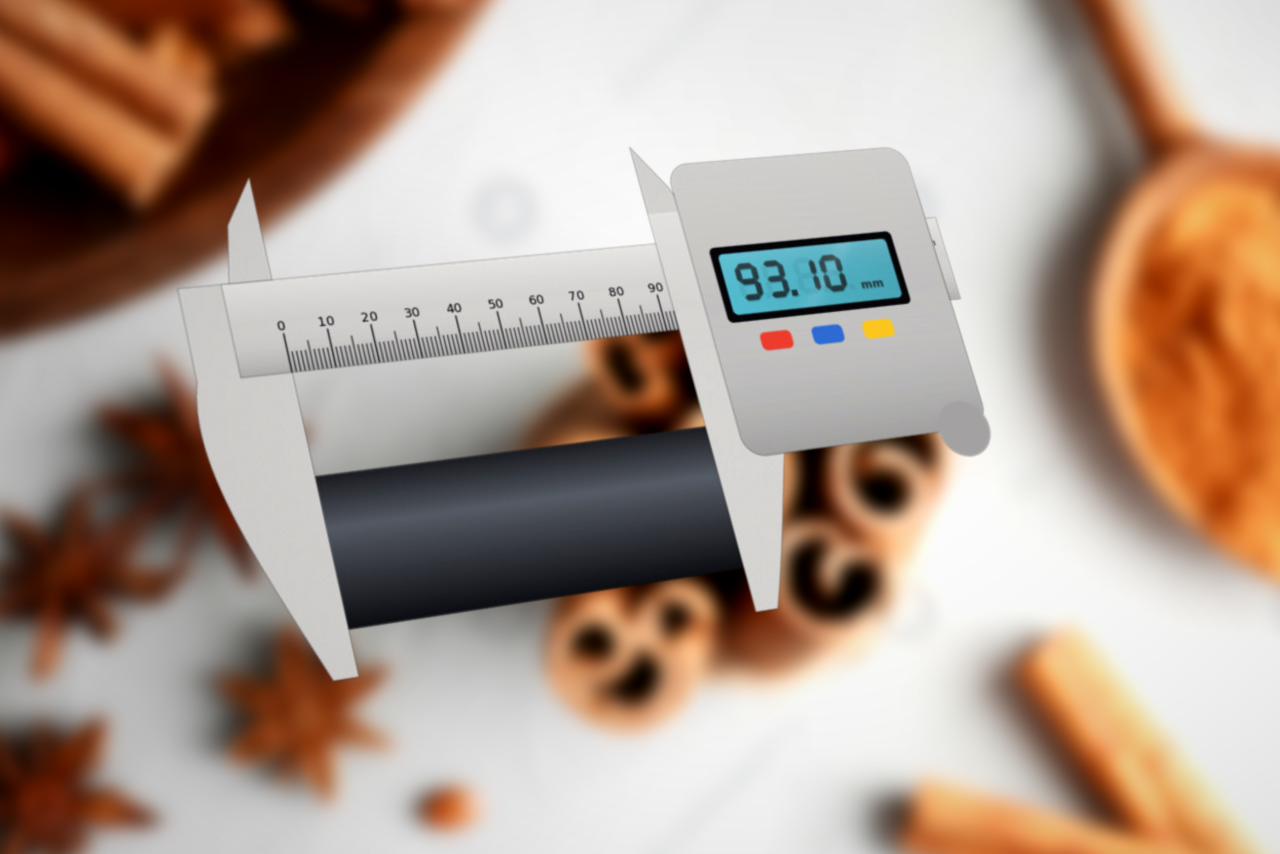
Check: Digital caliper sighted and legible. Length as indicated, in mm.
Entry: 93.10 mm
